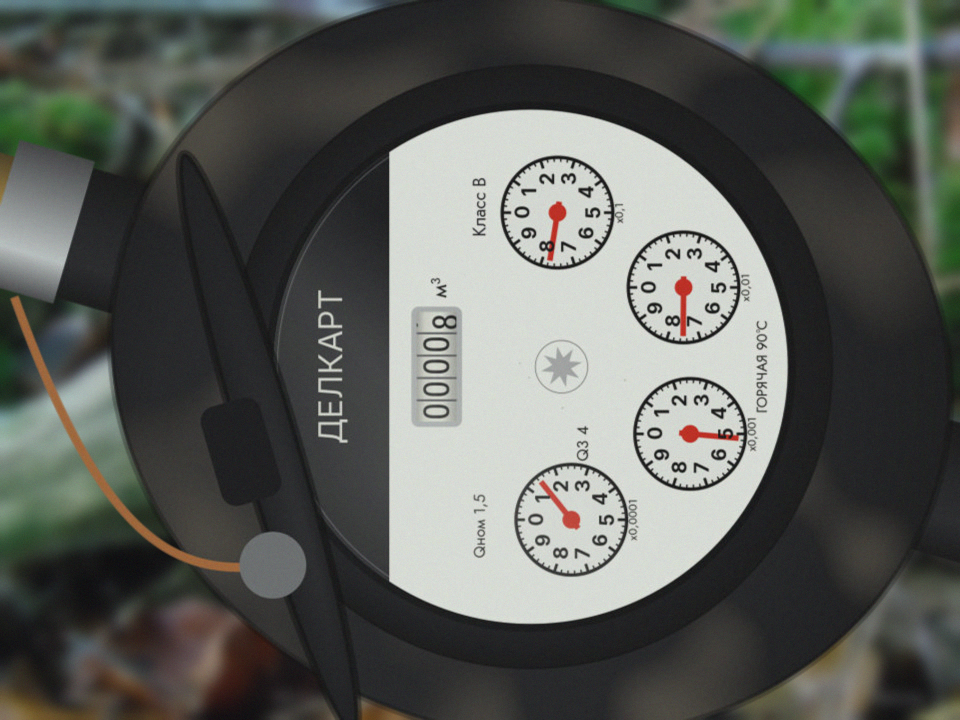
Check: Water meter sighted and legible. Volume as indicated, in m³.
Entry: 7.7751 m³
